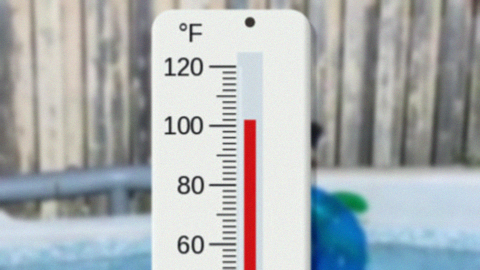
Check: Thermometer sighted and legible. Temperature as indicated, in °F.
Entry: 102 °F
